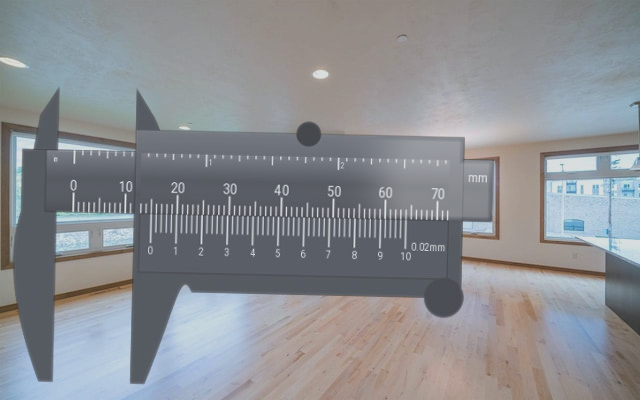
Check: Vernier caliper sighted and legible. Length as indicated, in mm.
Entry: 15.0 mm
